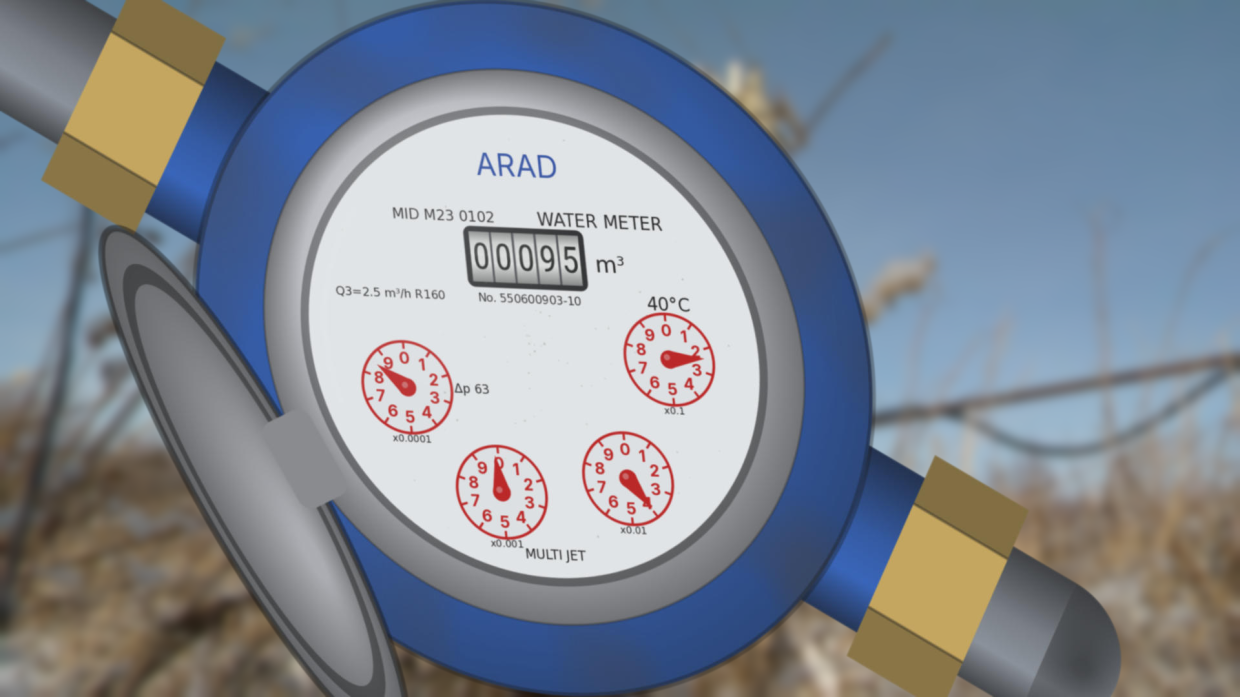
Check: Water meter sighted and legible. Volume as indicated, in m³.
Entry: 95.2398 m³
